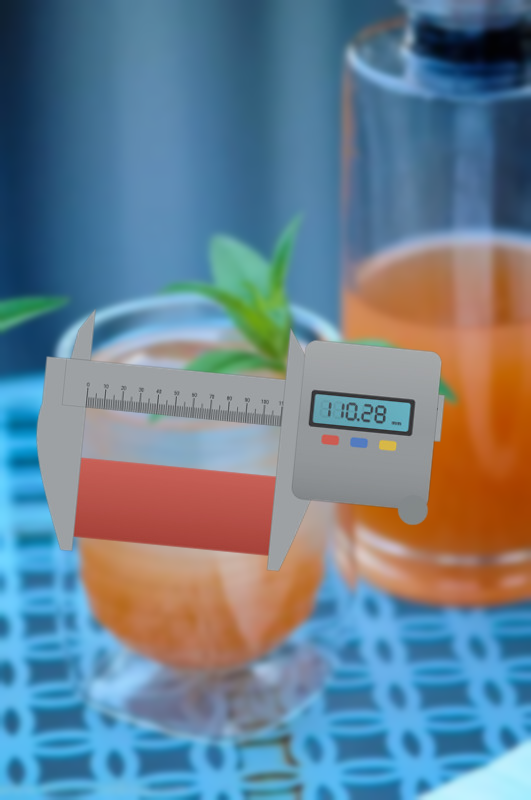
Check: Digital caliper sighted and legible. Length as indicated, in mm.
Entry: 110.28 mm
